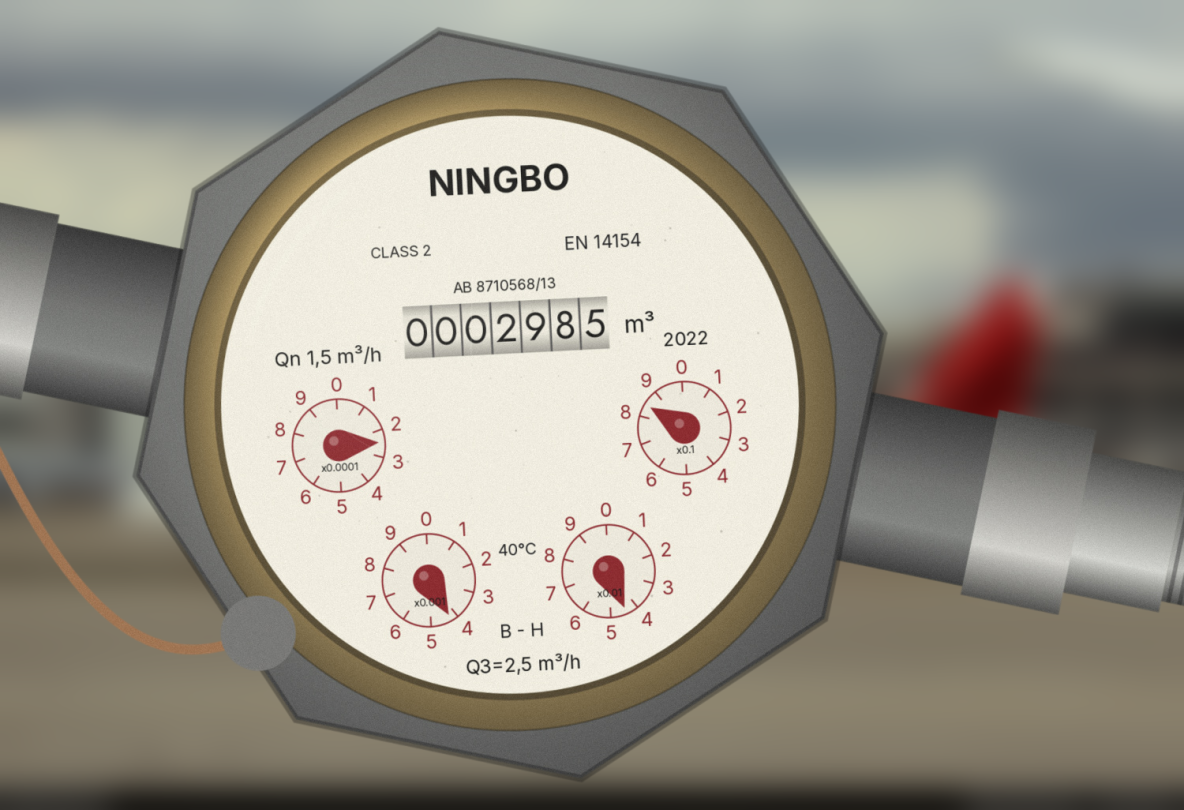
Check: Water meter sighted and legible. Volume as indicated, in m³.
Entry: 2985.8442 m³
